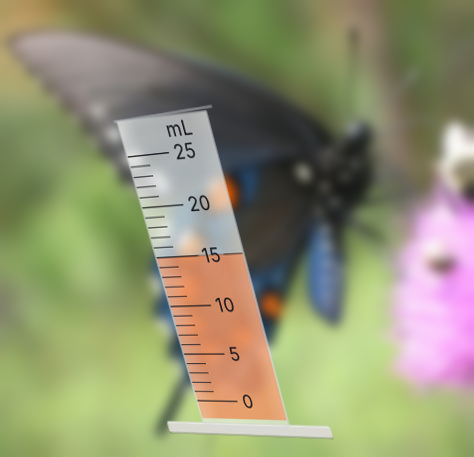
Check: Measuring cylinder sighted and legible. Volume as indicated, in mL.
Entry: 15 mL
